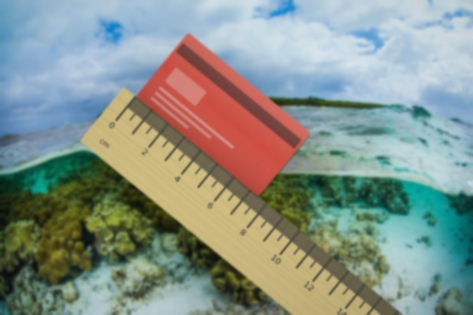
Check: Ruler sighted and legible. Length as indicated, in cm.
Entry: 7.5 cm
